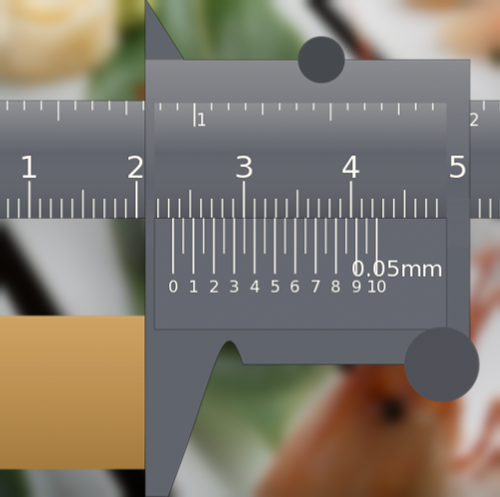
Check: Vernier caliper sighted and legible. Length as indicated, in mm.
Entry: 23.4 mm
